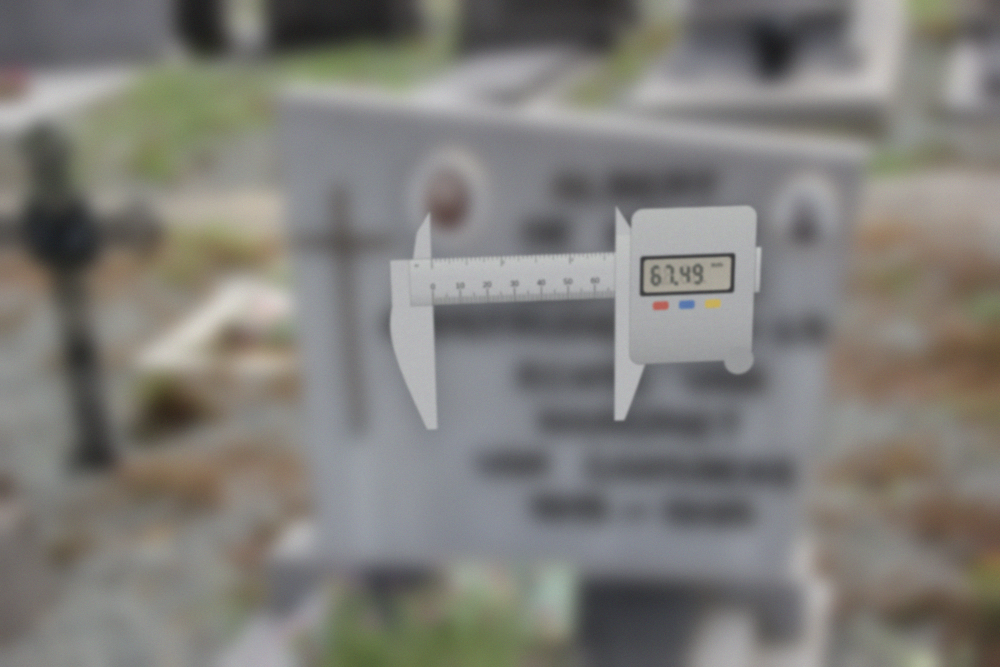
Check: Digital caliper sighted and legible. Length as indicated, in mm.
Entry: 67.49 mm
